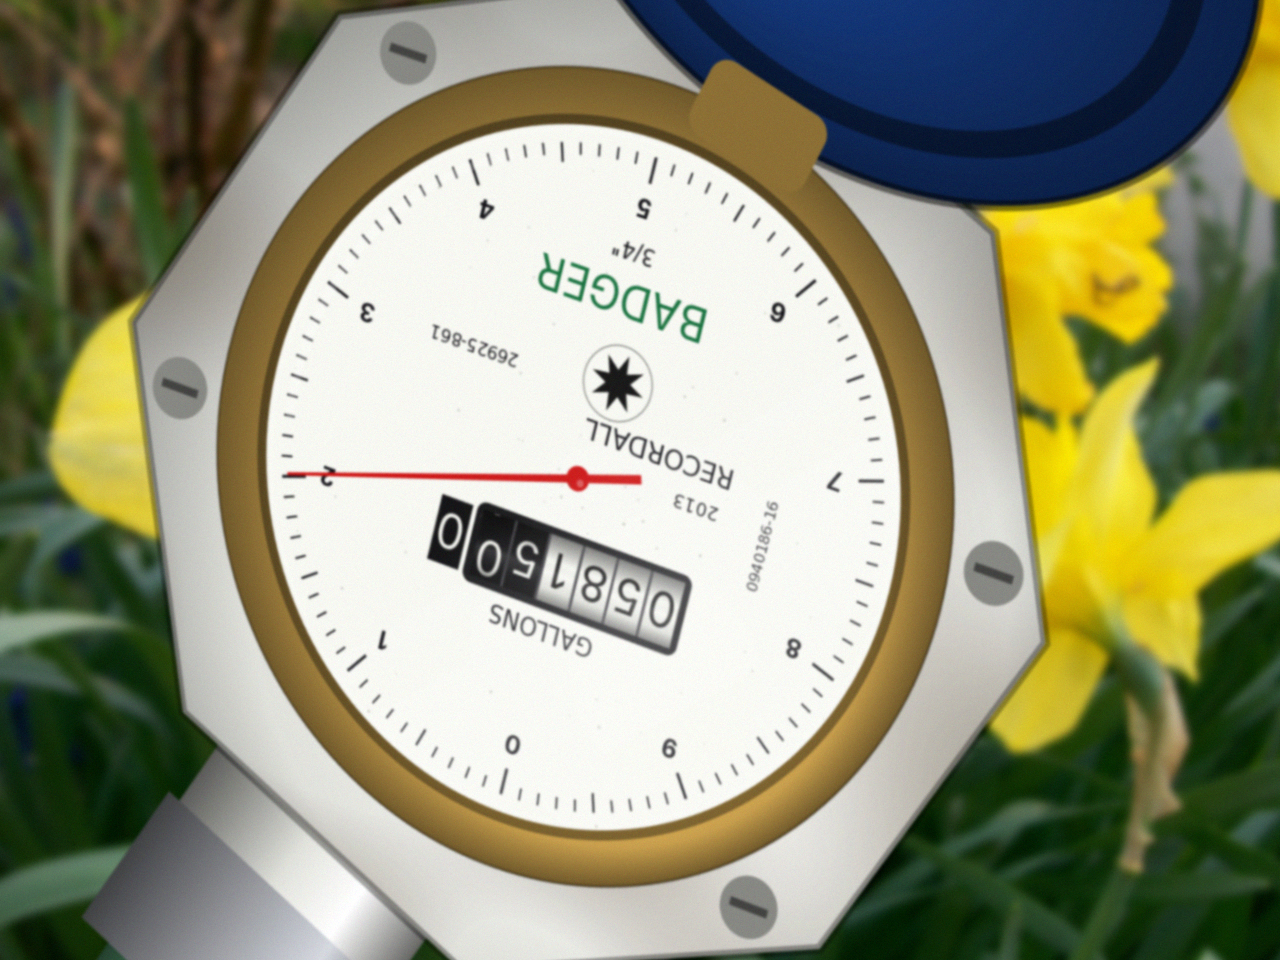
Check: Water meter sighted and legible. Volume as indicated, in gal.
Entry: 581502.0 gal
